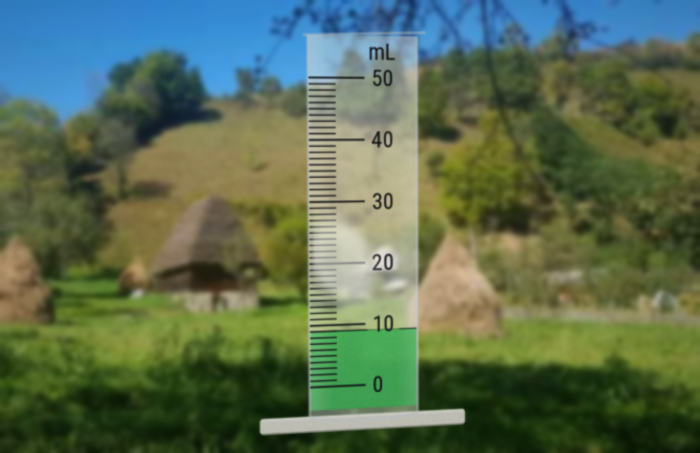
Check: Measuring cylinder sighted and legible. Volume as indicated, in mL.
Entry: 9 mL
